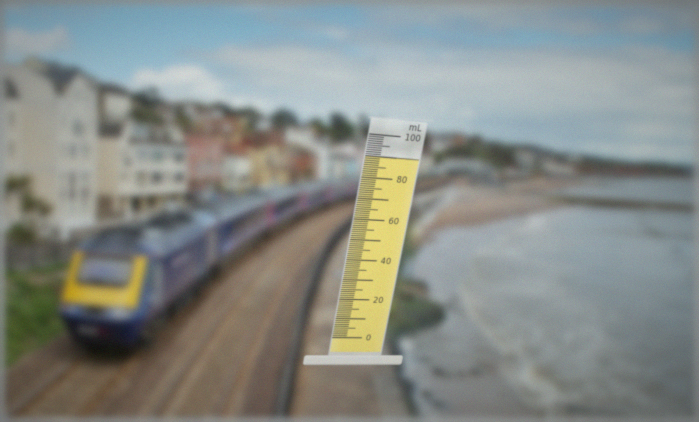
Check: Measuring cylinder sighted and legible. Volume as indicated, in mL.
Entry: 90 mL
